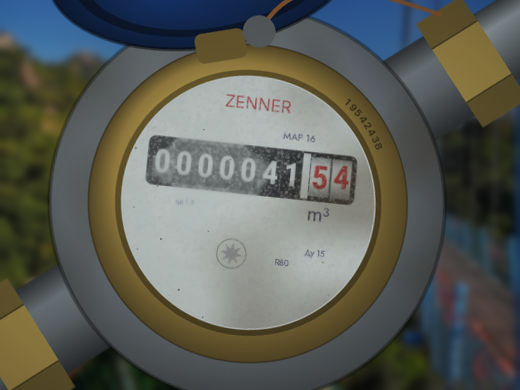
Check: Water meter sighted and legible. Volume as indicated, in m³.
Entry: 41.54 m³
